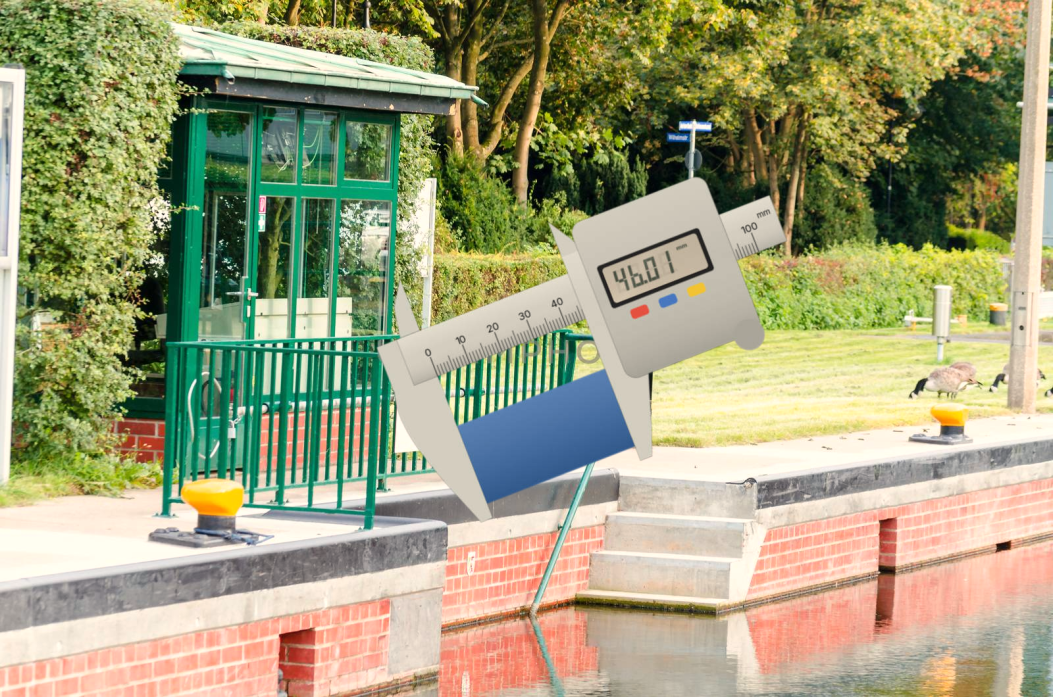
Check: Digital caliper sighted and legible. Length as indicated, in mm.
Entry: 46.01 mm
